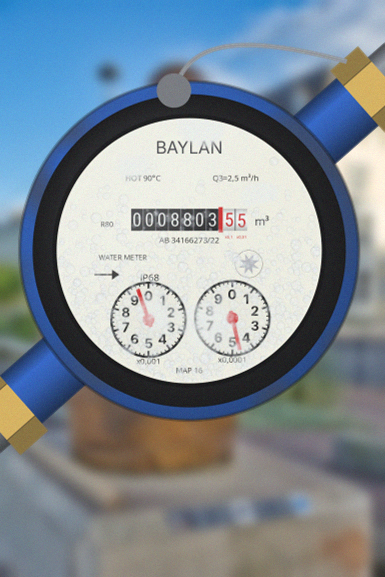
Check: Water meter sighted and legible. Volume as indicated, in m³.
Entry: 8803.5494 m³
